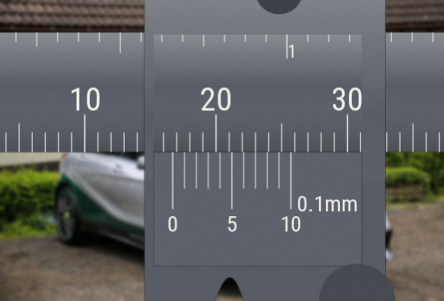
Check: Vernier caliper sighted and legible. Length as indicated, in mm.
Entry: 16.7 mm
